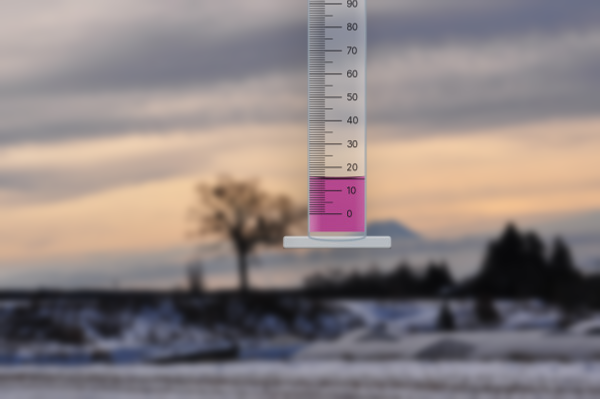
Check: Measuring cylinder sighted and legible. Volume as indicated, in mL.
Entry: 15 mL
